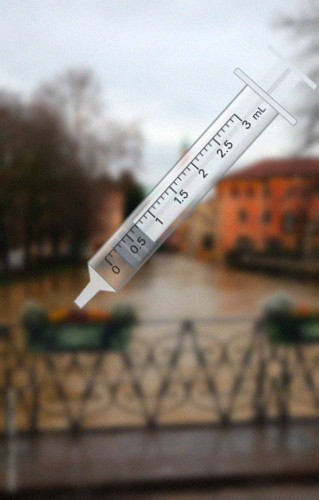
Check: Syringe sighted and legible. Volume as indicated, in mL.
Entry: 0.2 mL
